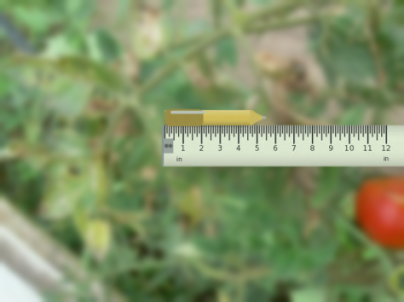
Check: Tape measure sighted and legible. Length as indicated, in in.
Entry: 5.5 in
